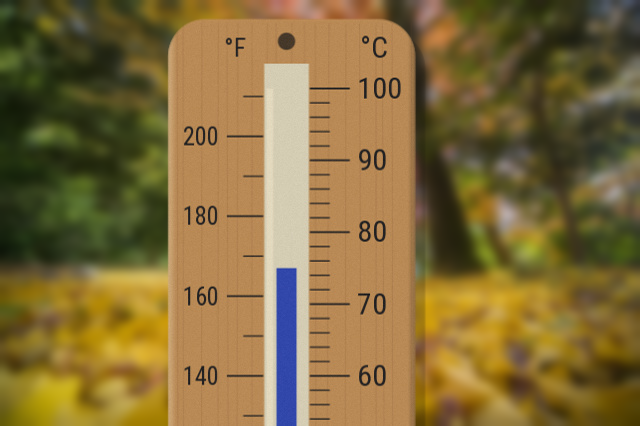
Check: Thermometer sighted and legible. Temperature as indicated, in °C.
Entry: 75 °C
